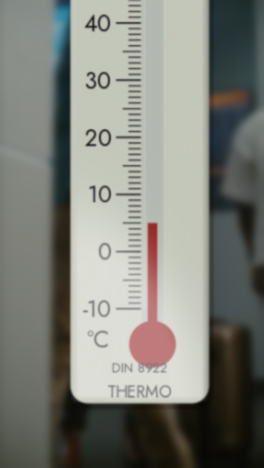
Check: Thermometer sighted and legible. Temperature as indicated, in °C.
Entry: 5 °C
